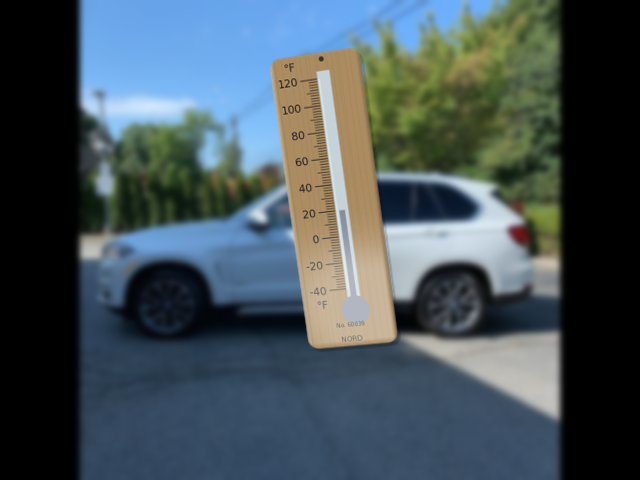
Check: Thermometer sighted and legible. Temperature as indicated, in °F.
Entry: 20 °F
